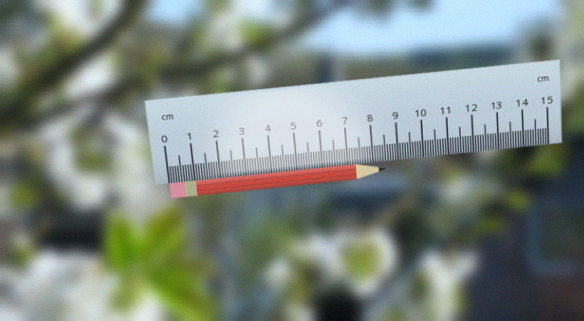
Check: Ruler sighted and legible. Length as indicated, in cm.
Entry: 8.5 cm
